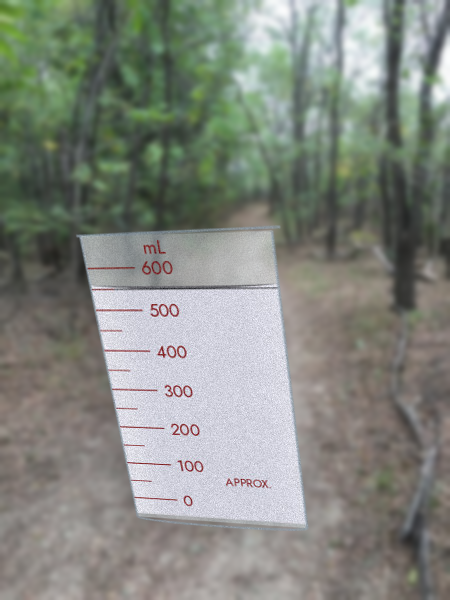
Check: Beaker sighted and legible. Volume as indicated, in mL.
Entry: 550 mL
